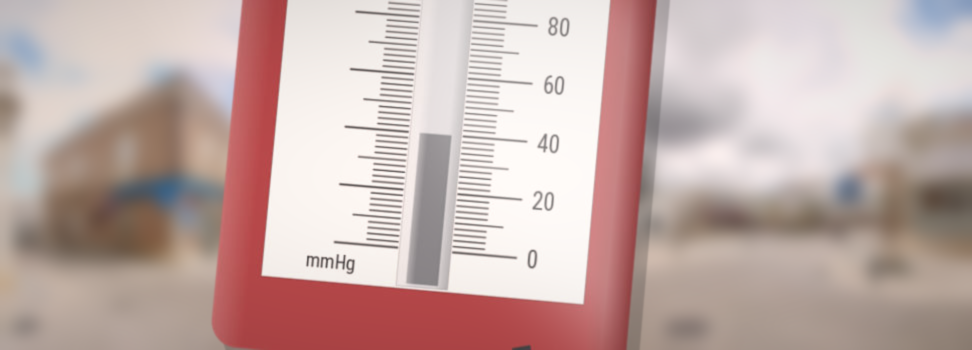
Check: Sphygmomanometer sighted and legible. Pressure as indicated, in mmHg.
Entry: 40 mmHg
